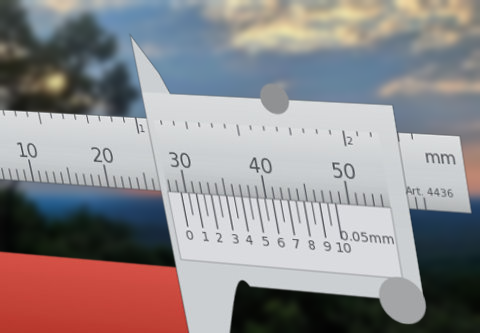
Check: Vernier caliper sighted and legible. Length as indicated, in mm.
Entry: 29.4 mm
